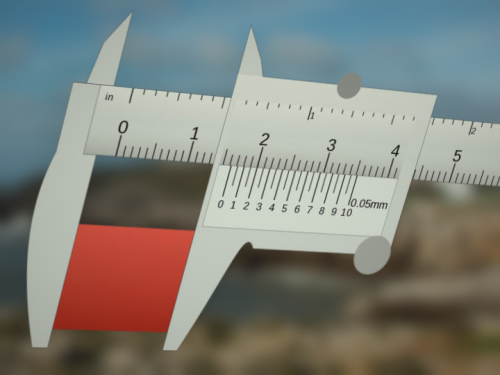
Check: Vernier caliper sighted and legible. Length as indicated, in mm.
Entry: 16.2 mm
